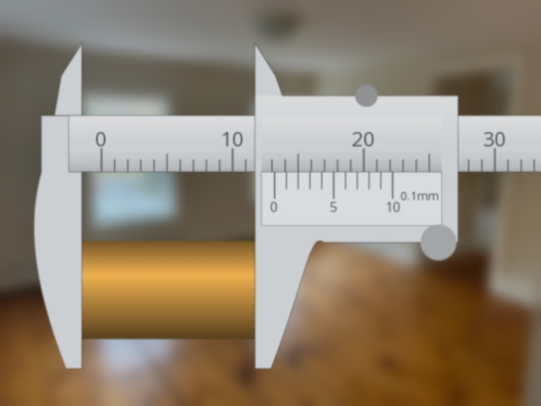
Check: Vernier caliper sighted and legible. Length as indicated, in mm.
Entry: 13.2 mm
